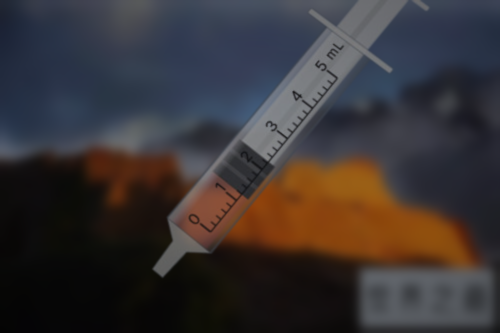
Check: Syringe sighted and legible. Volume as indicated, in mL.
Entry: 1.2 mL
